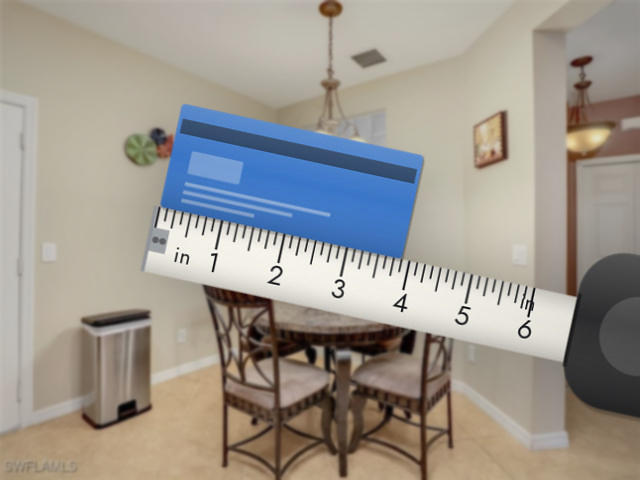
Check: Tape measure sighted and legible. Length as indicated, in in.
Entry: 3.875 in
